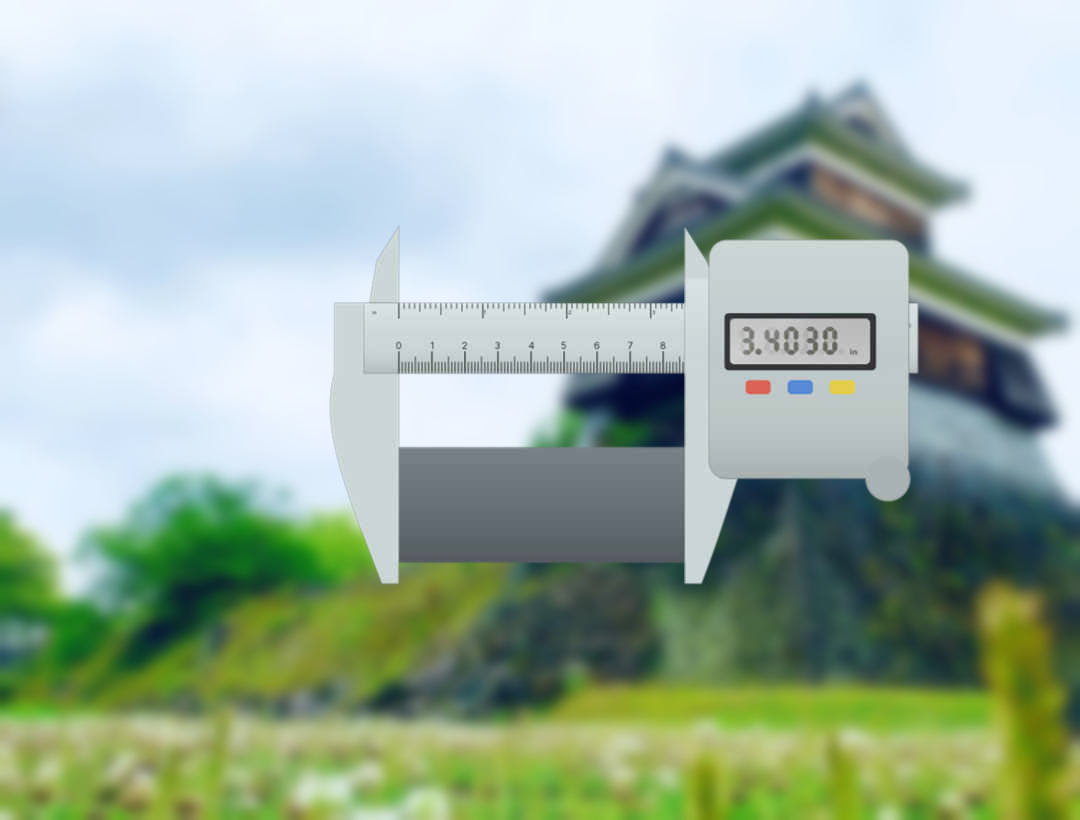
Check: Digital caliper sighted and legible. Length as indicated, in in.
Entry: 3.4030 in
